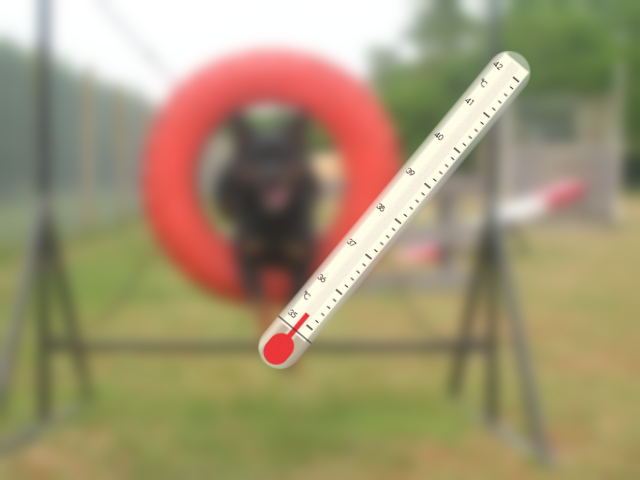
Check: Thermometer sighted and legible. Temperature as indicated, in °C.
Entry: 35.2 °C
